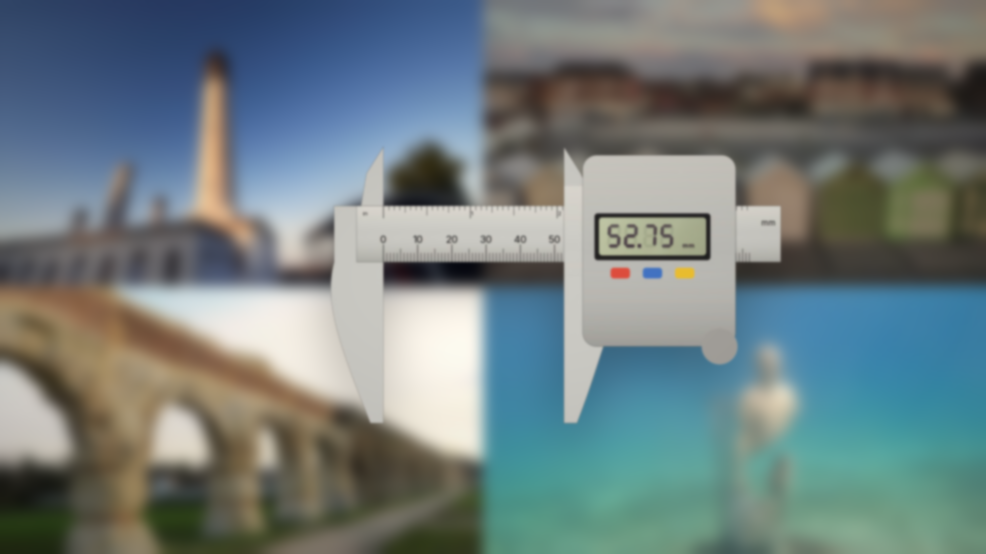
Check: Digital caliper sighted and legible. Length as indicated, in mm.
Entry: 52.75 mm
